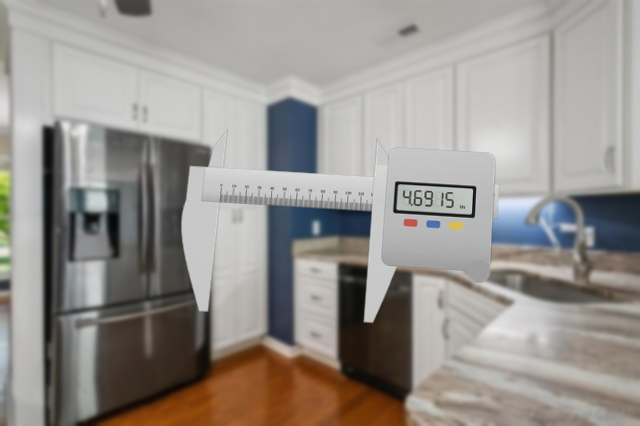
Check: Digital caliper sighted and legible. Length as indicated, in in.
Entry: 4.6915 in
